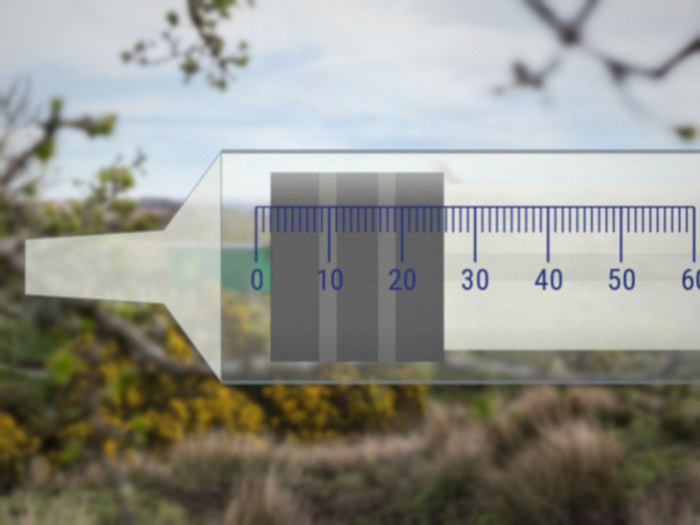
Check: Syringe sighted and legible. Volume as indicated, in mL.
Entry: 2 mL
